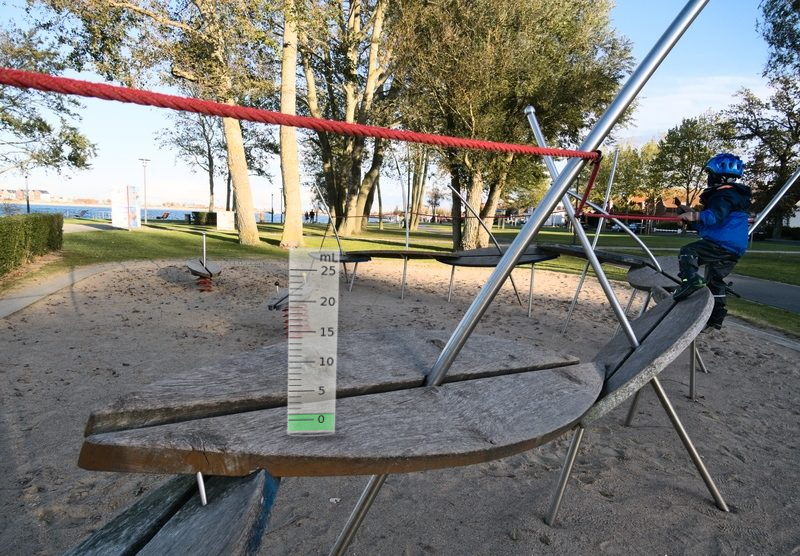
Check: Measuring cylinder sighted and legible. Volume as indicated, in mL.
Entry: 1 mL
